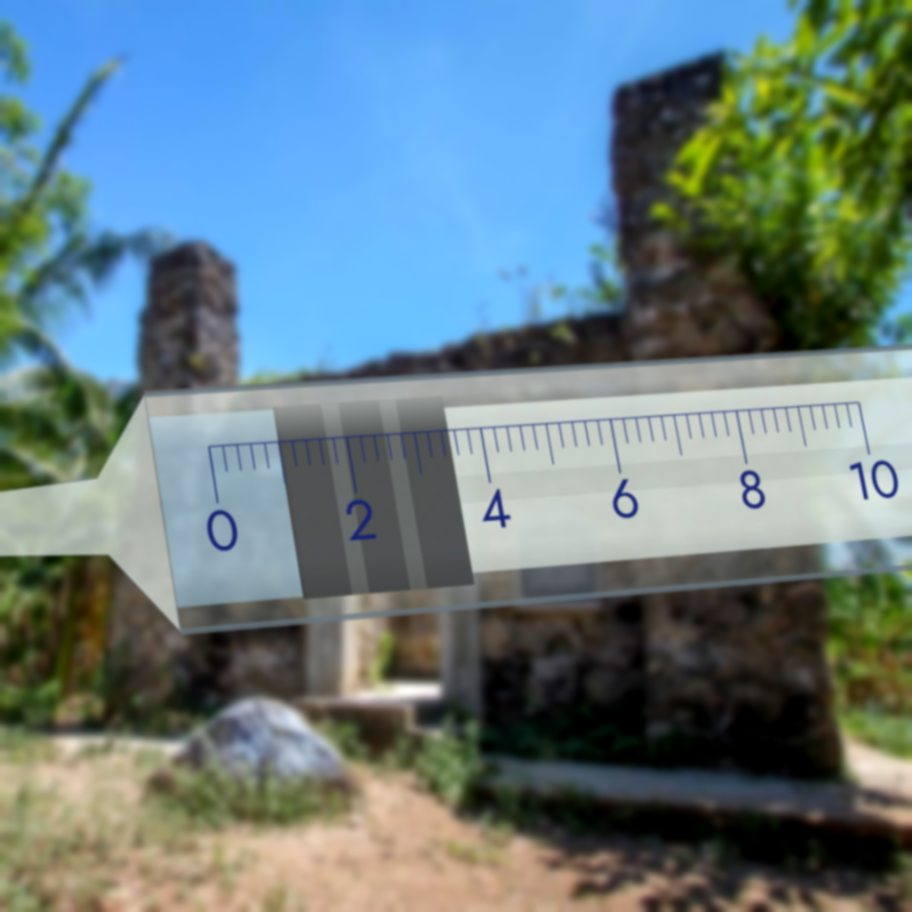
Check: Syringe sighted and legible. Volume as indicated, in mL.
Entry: 1 mL
